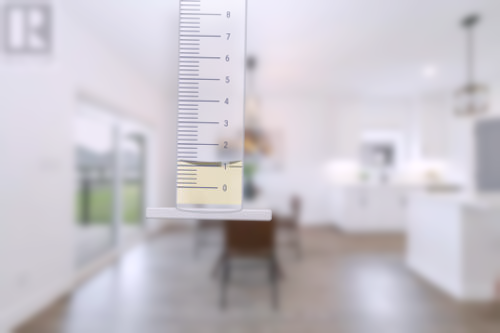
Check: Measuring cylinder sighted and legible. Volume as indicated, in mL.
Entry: 1 mL
